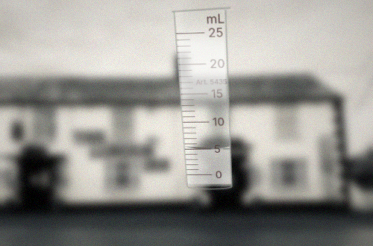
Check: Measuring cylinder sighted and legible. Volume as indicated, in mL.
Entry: 5 mL
